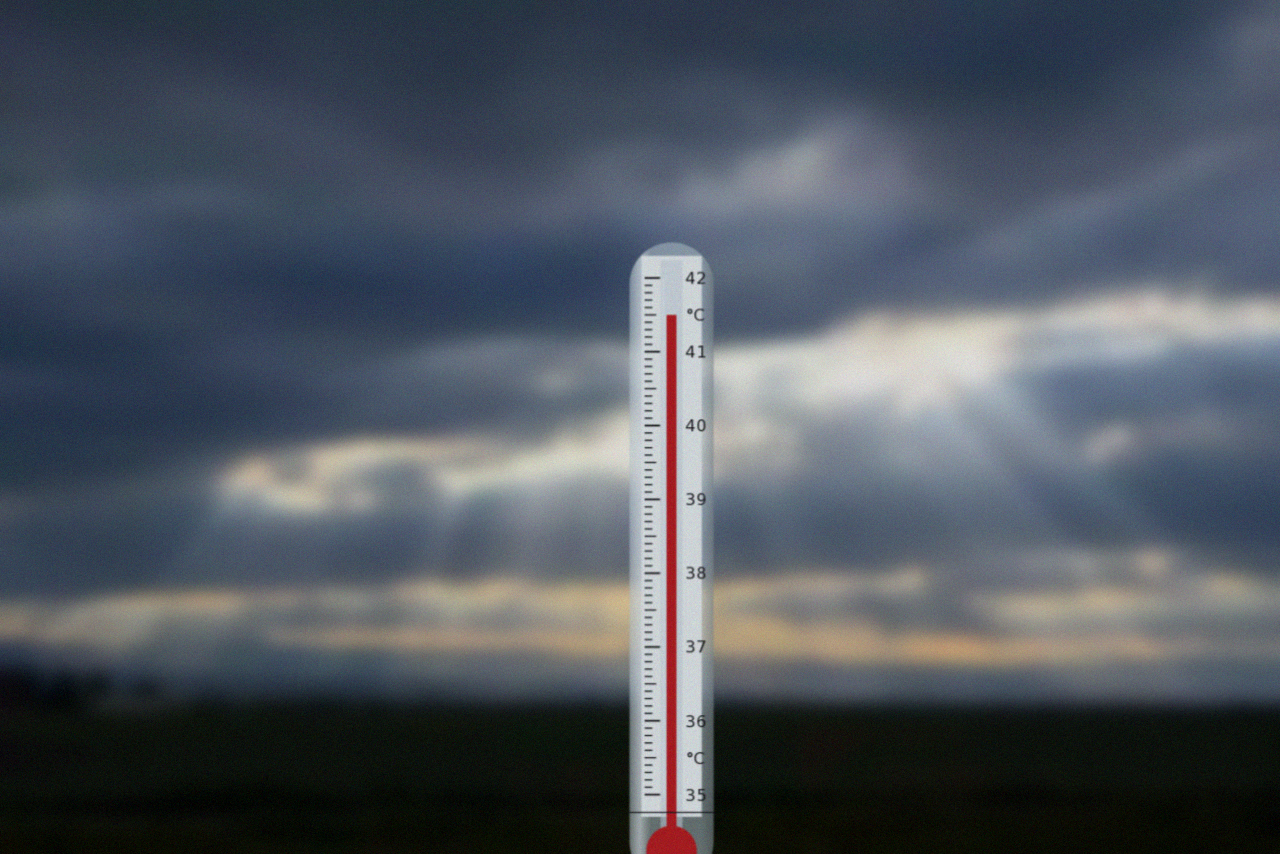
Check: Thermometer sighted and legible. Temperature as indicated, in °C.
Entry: 41.5 °C
